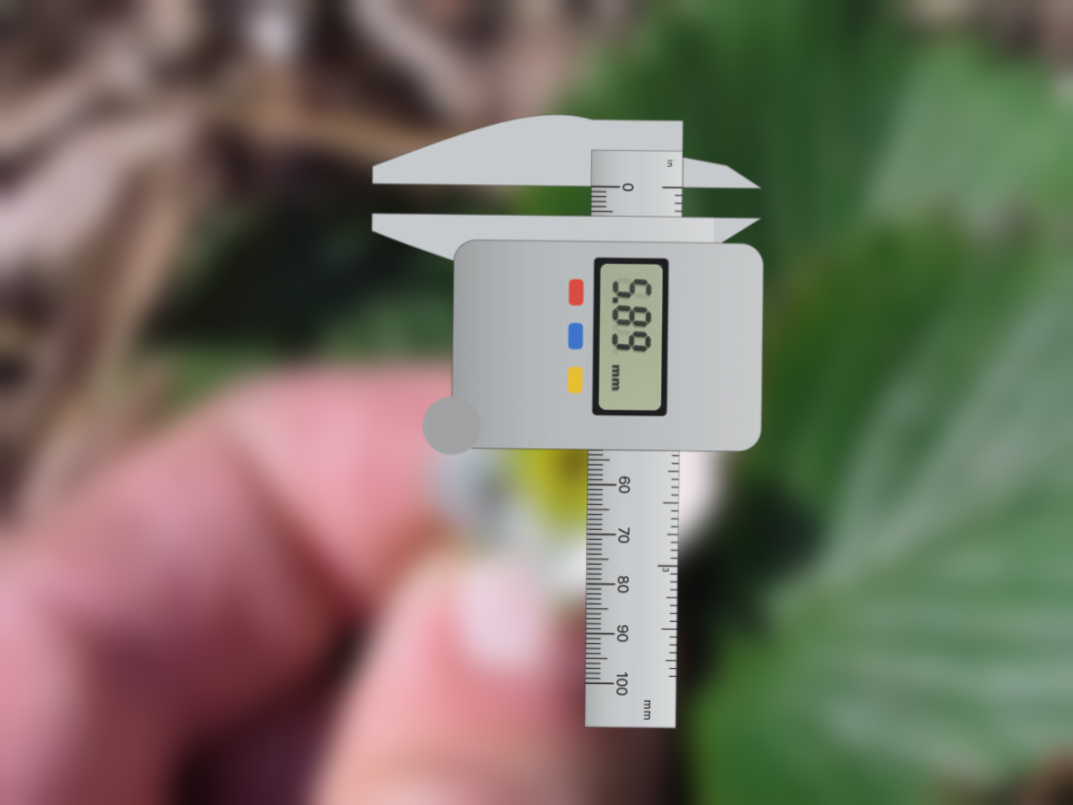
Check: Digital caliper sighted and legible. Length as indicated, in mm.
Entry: 5.89 mm
